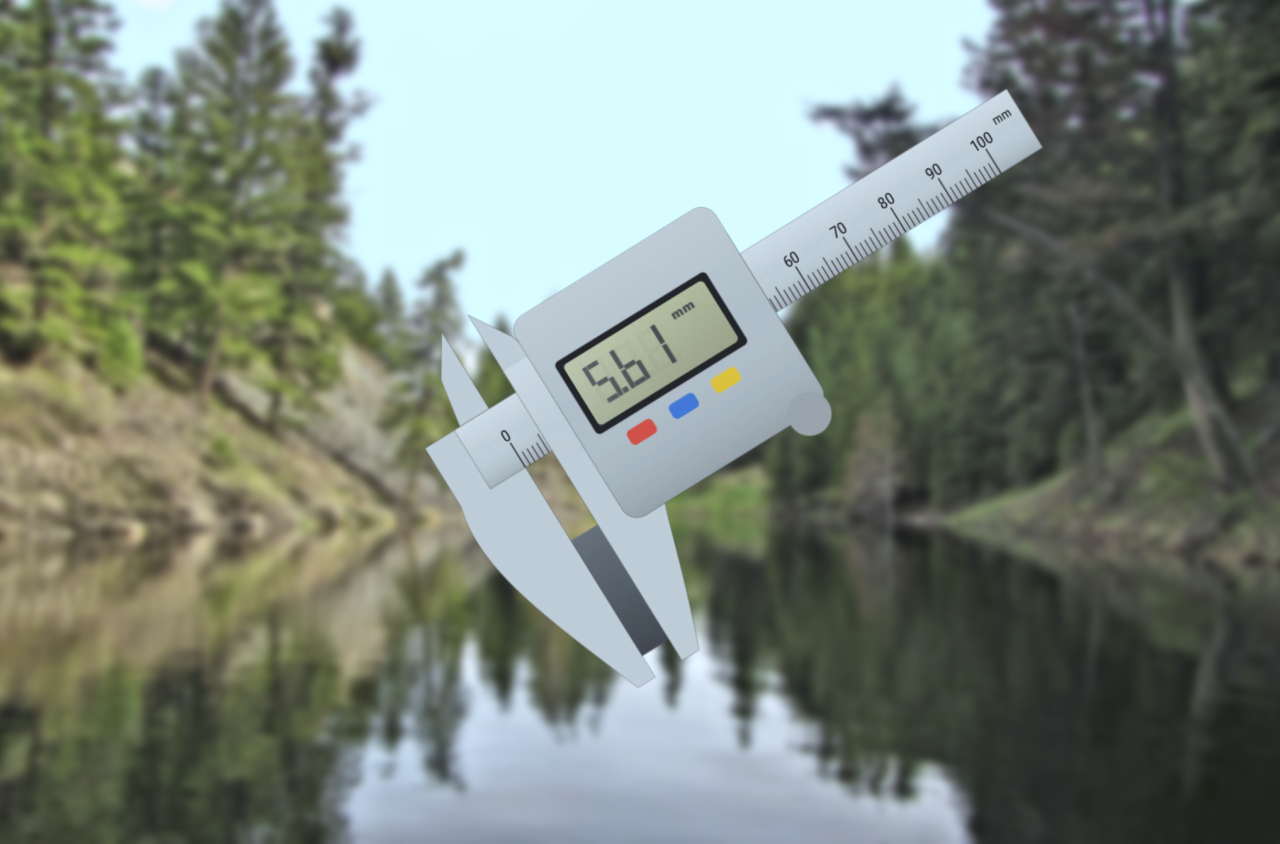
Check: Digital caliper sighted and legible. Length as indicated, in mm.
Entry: 5.61 mm
